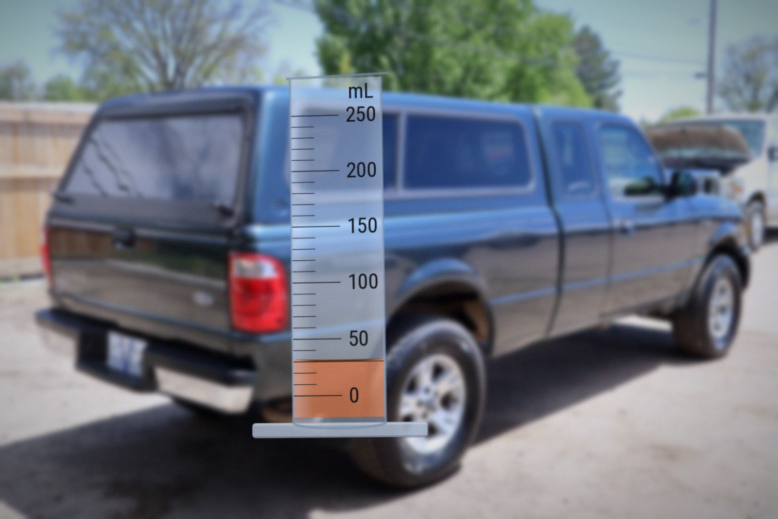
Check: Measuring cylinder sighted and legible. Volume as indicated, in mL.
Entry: 30 mL
